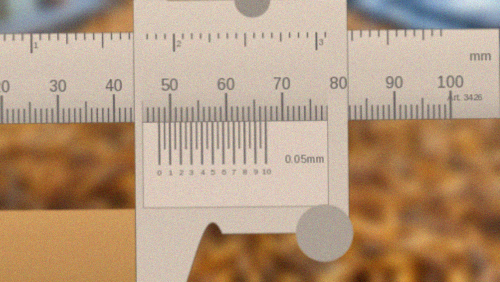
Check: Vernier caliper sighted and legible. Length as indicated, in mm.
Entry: 48.0 mm
